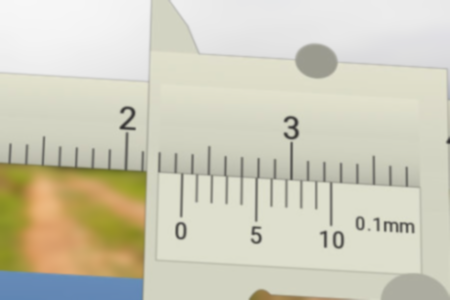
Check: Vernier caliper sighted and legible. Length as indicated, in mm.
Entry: 23.4 mm
